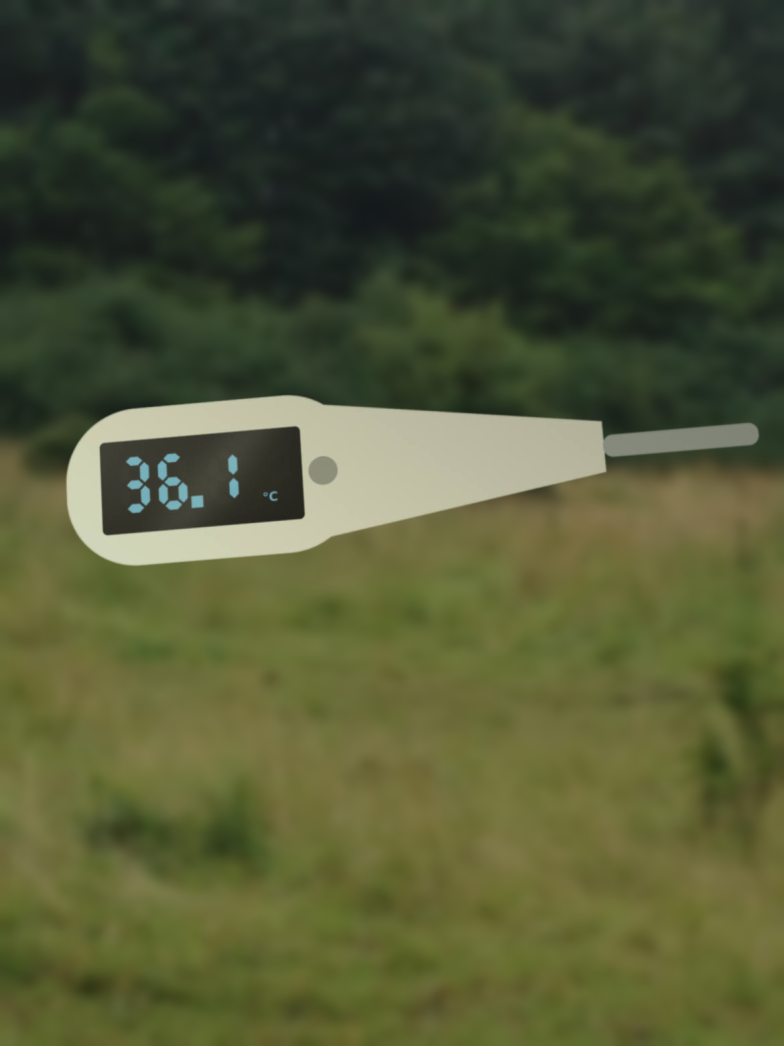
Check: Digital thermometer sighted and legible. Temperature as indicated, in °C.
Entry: 36.1 °C
